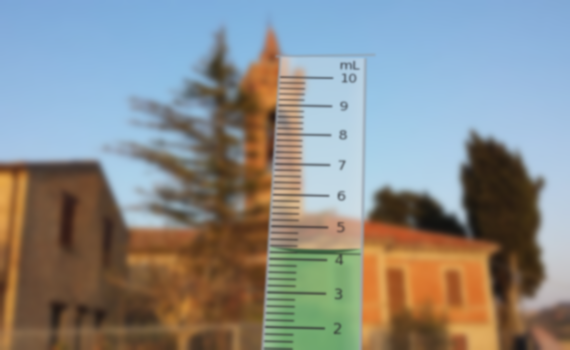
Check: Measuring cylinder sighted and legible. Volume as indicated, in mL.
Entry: 4.2 mL
